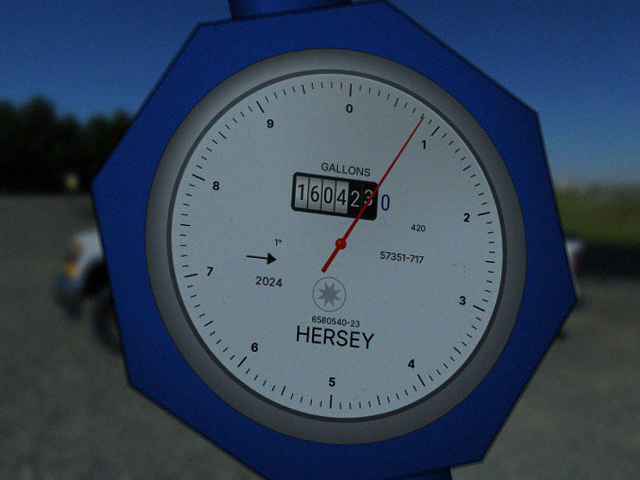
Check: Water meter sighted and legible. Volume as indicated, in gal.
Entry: 1604230.8 gal
